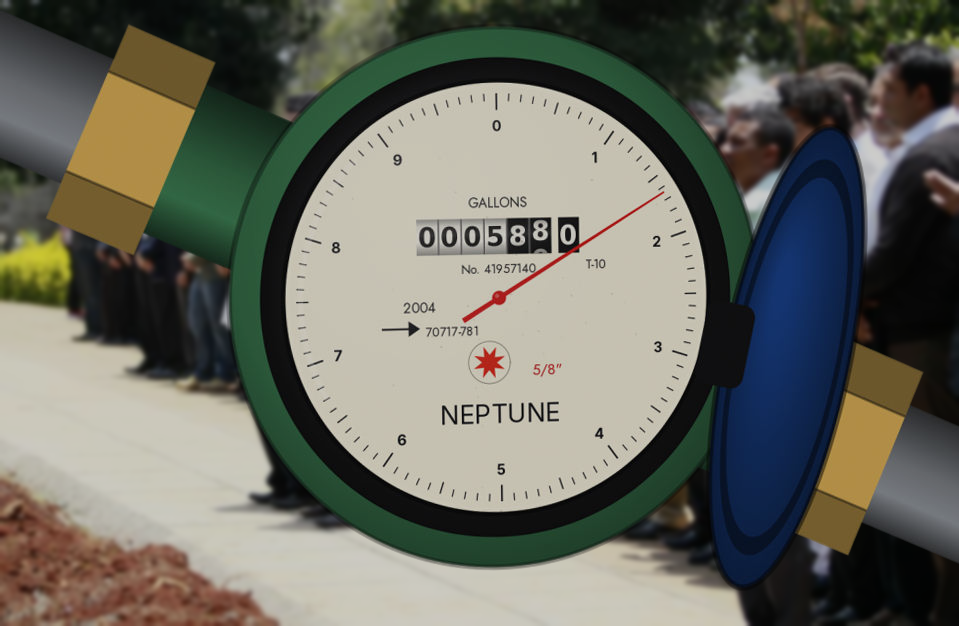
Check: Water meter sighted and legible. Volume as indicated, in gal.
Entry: 5881.6 gal
